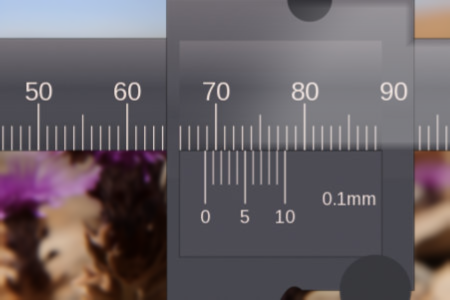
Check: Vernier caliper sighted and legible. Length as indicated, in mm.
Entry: 68.8 mm
